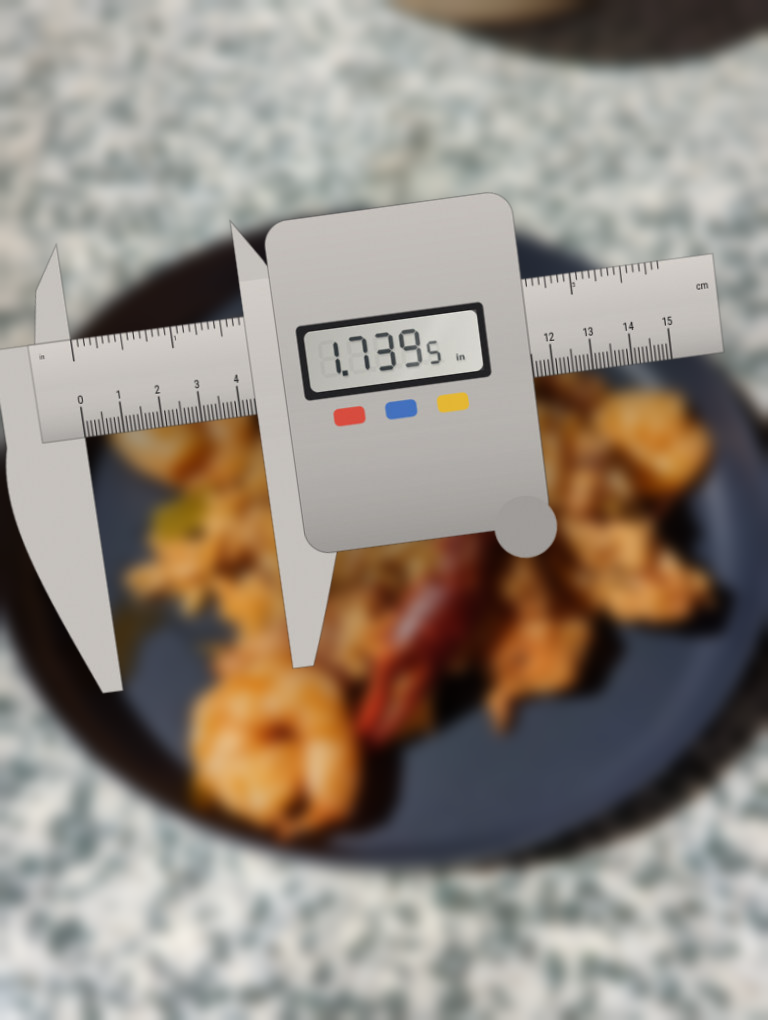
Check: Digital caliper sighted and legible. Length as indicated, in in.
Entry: 1.7395 in
